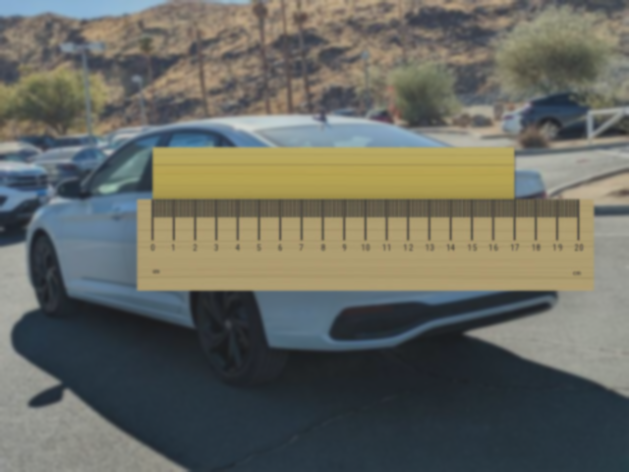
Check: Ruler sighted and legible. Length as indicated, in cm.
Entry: 17 cm
